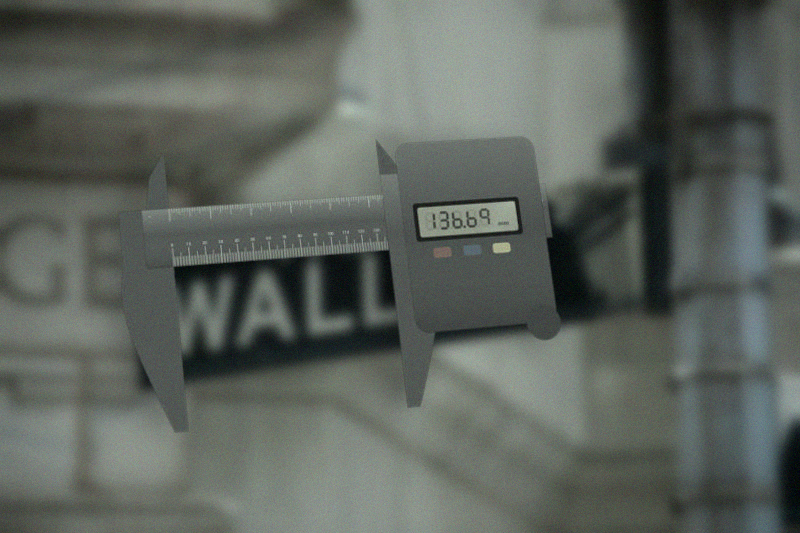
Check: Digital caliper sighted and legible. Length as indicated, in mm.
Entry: 136.69 mm
